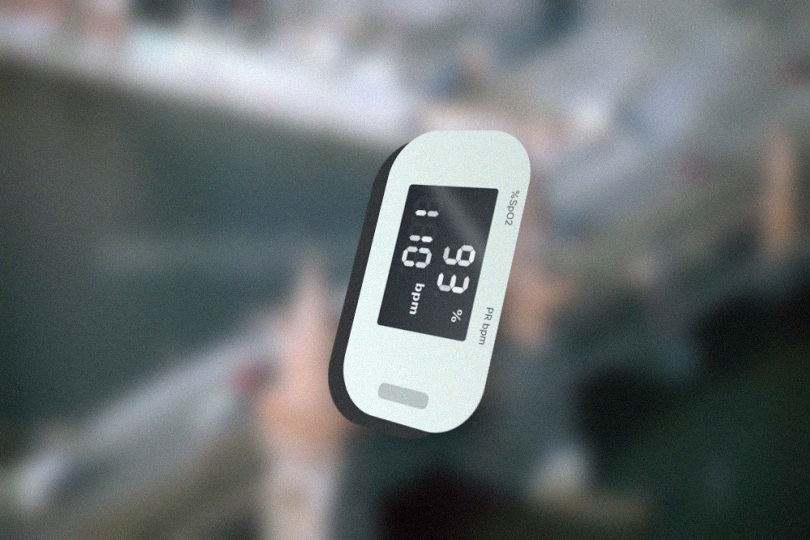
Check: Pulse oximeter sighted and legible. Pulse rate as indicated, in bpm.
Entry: 110 bpm
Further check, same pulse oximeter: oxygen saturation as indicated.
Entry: 93 %
